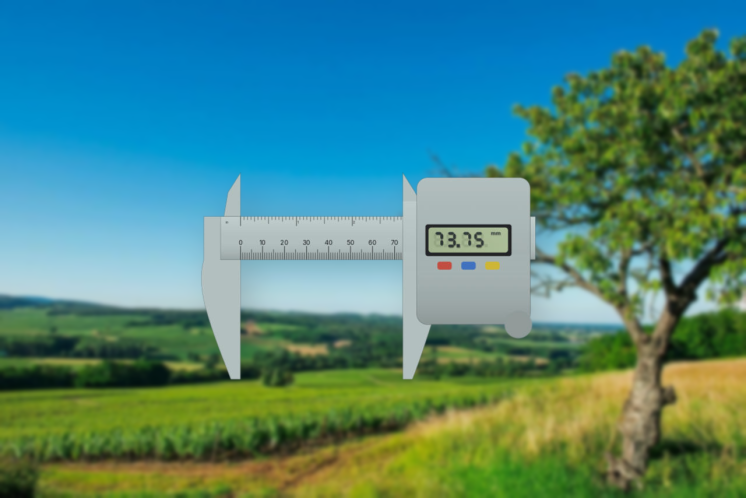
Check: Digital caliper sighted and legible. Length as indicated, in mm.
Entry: 73.75 mm
